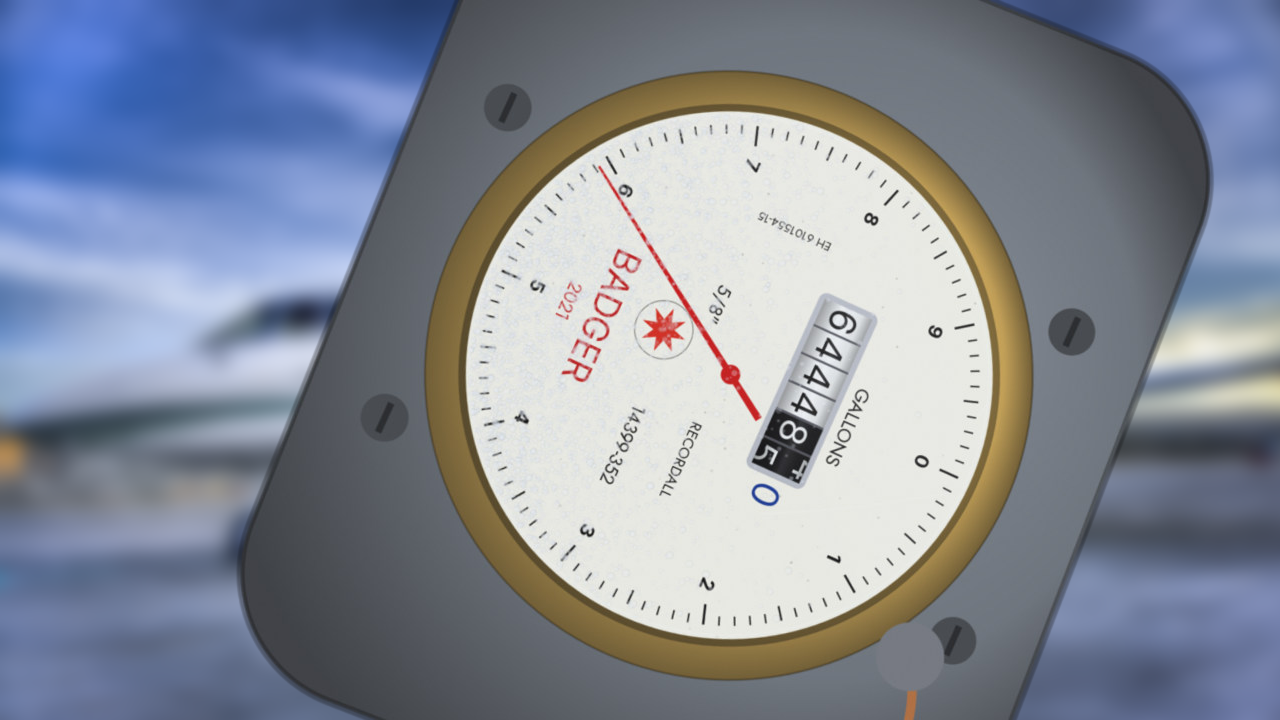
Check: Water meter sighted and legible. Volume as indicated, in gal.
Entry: 6444845.9 gal
